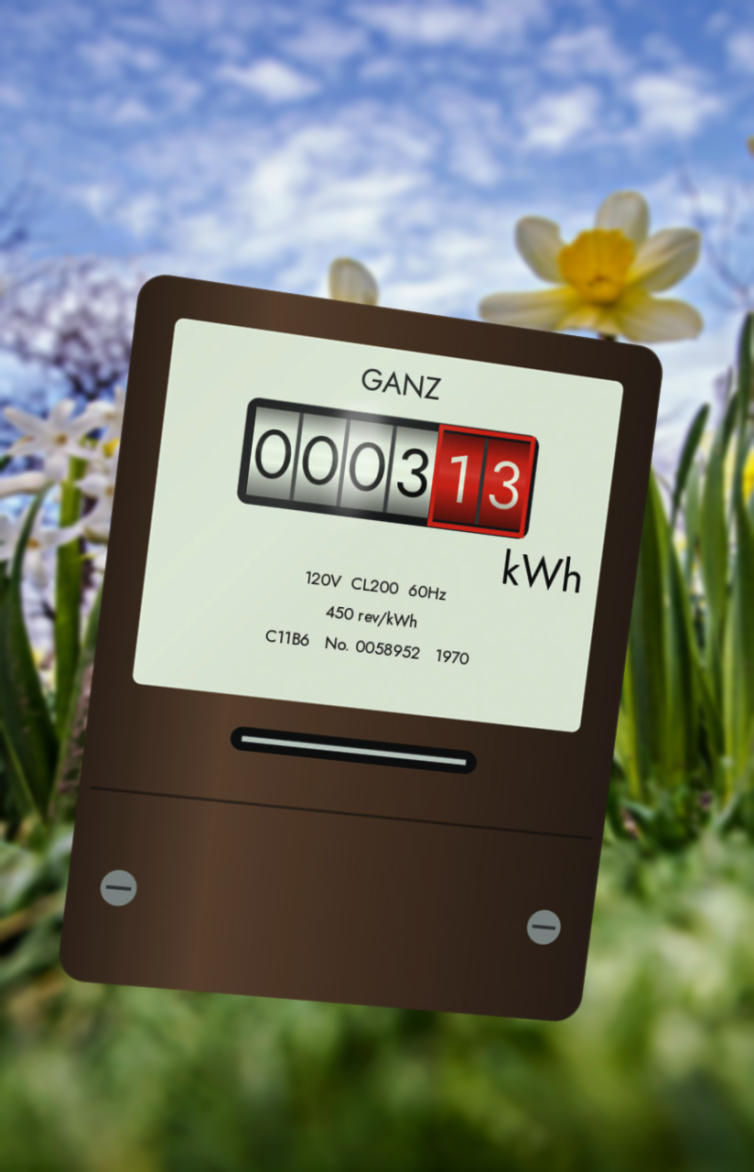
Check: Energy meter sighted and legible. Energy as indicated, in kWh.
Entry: 3.13 kWh
